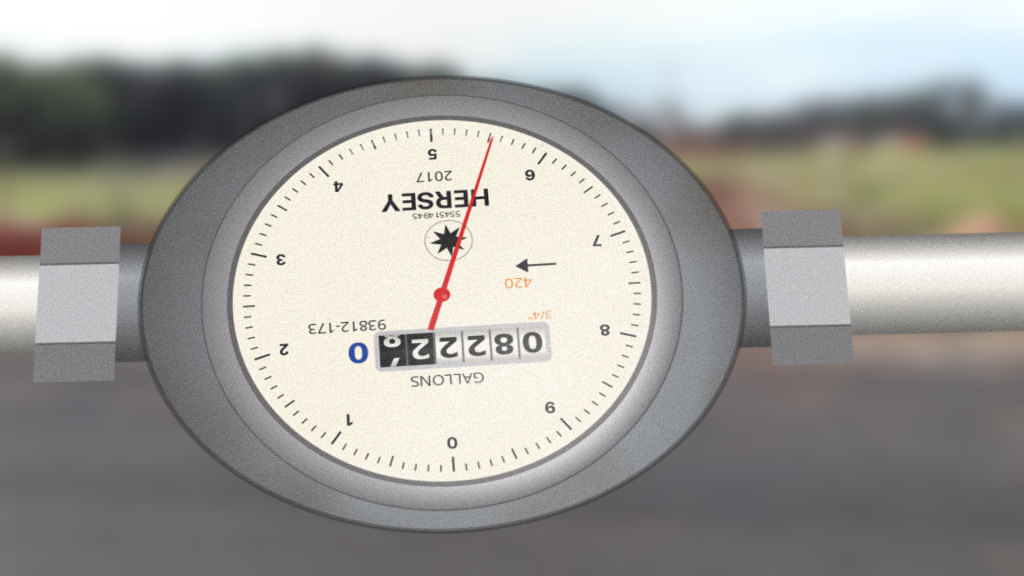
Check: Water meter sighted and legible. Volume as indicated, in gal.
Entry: 822275.5 gal
